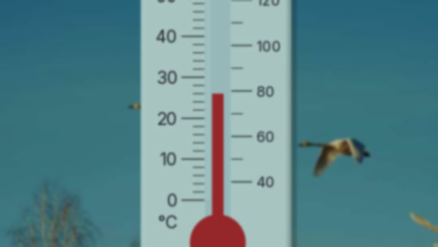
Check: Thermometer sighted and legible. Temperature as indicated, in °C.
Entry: 26 °C
